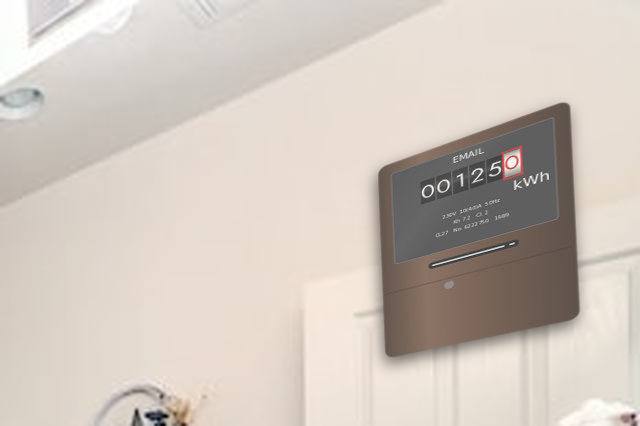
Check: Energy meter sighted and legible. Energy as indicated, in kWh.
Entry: 125.0 kWh
